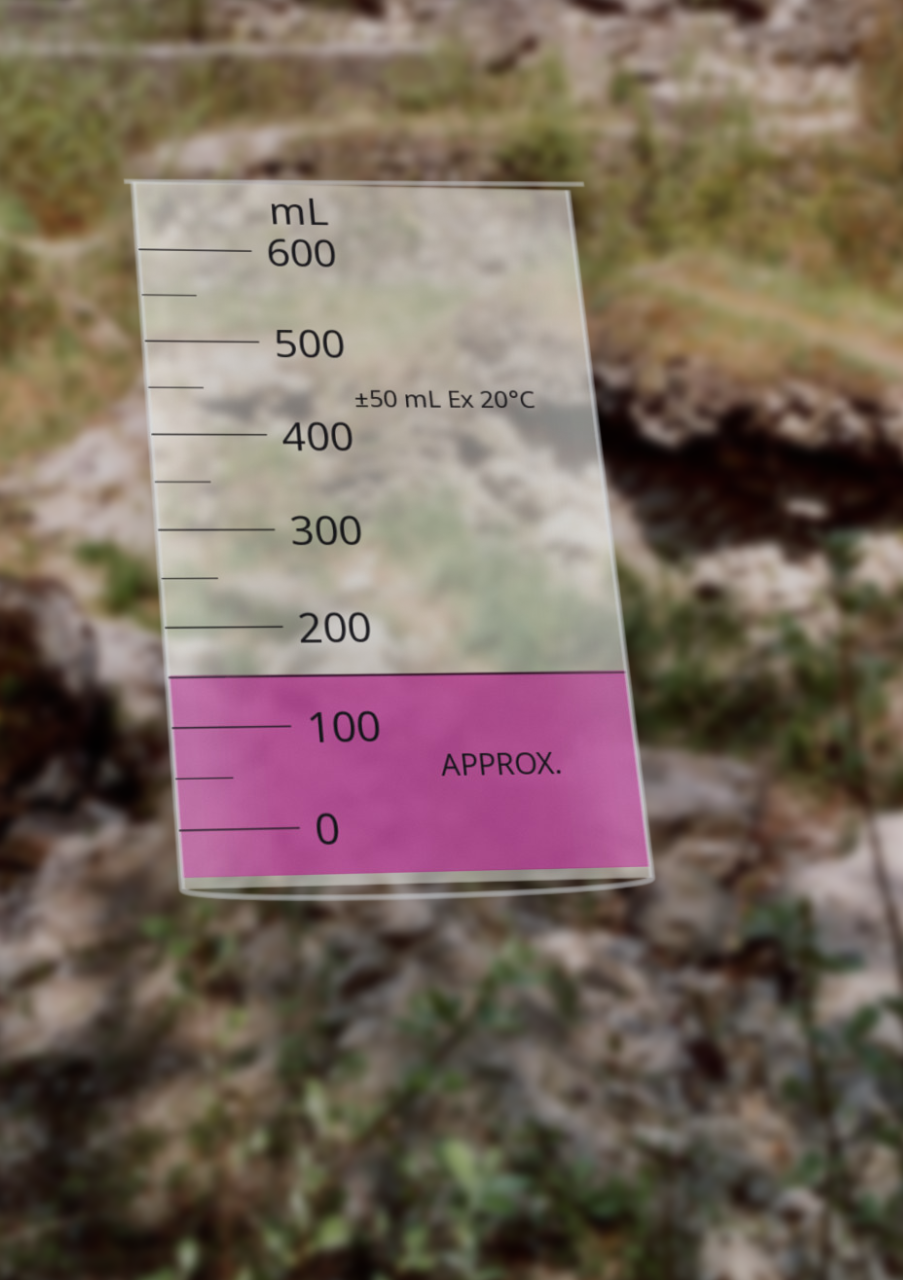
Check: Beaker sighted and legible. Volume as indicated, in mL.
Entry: 150 mL
